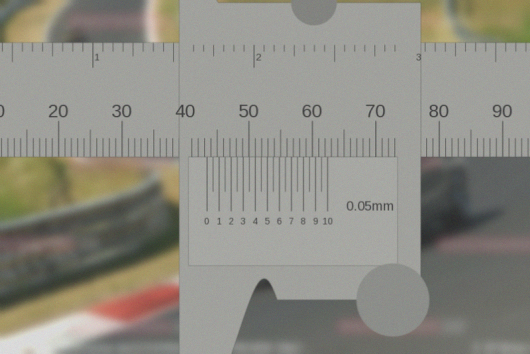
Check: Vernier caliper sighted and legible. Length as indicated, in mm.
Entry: 43.4 mm
